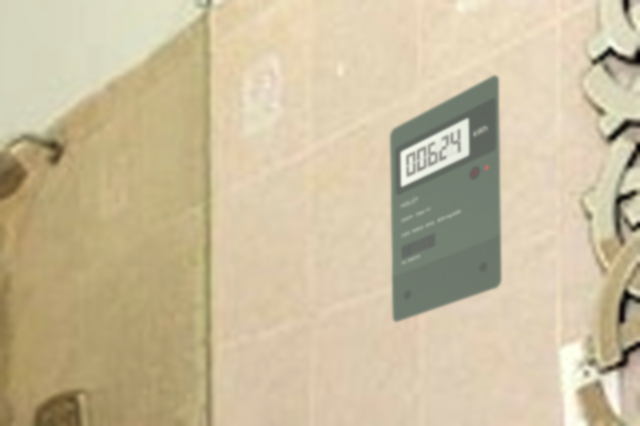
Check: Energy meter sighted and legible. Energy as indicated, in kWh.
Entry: 624 kWh
